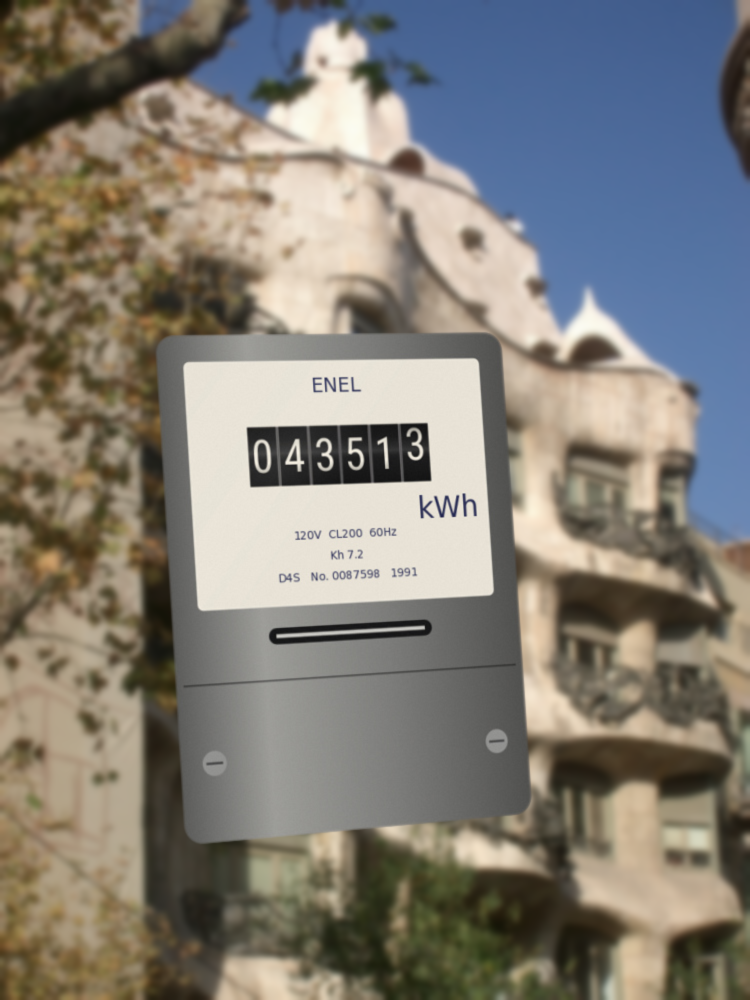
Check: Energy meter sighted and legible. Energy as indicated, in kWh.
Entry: 43513 kWh
